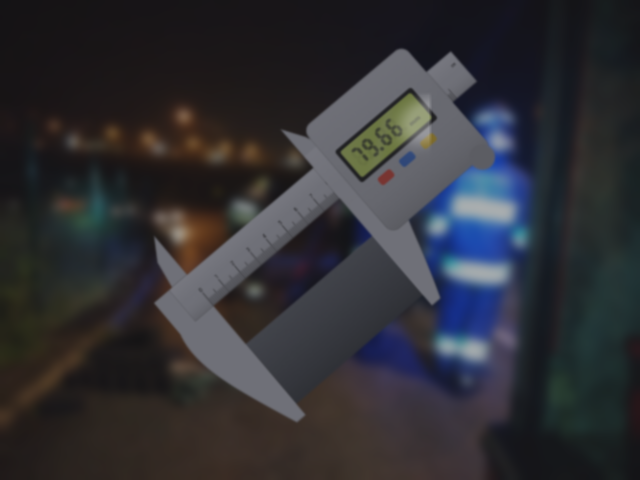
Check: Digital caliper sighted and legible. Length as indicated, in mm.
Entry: 79.66 mm
